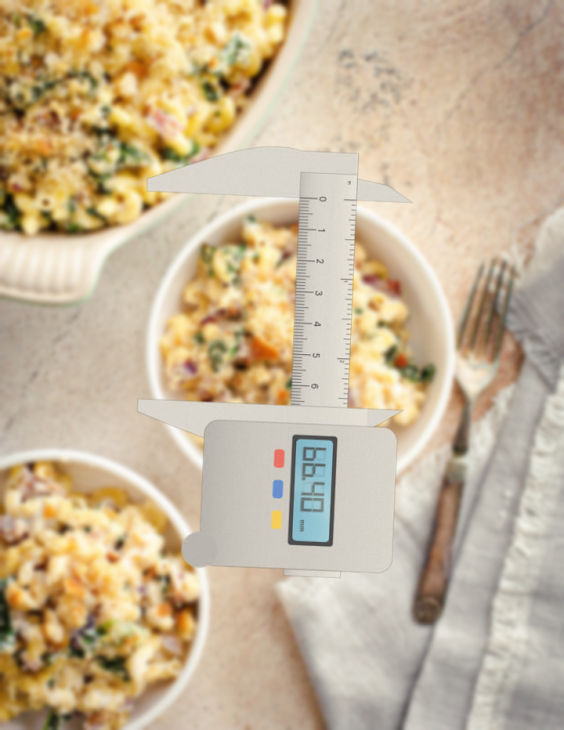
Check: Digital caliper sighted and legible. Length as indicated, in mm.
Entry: 66.40 mm
